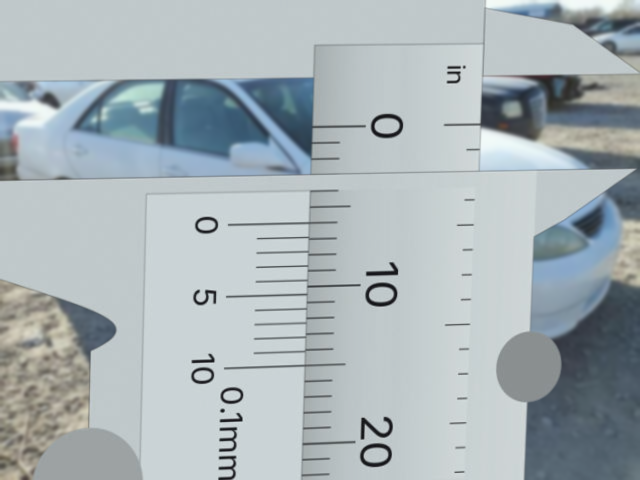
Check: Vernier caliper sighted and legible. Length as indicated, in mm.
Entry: 6.0 mm
